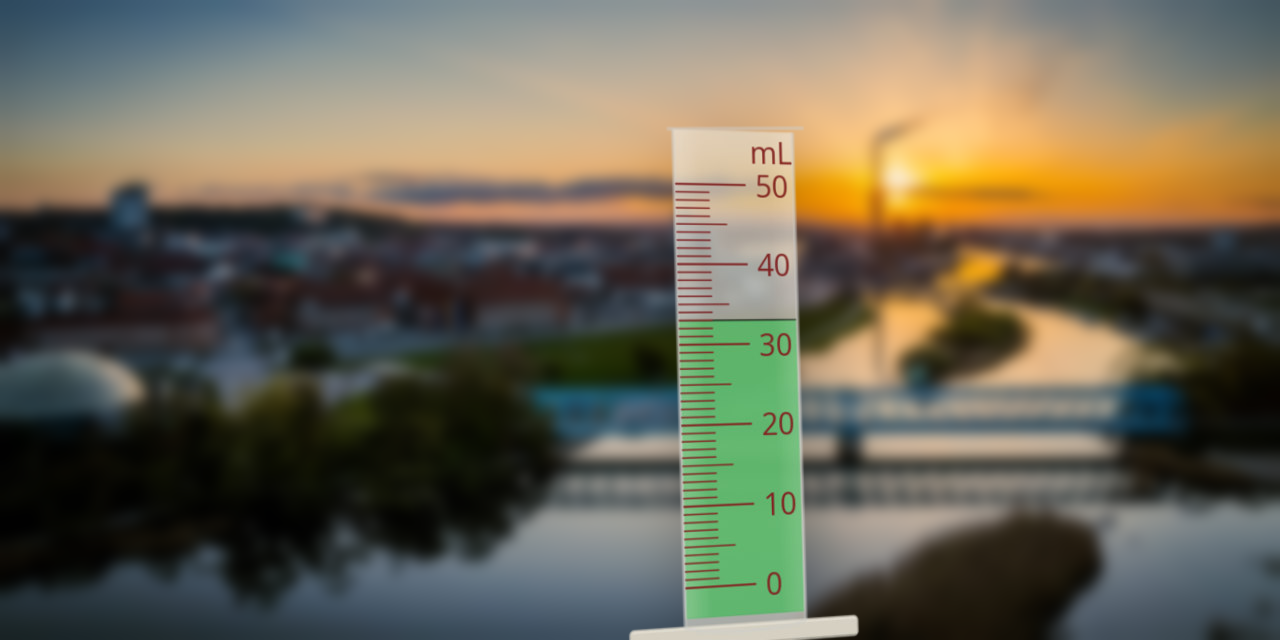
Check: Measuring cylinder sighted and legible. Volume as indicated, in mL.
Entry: 33 mL
